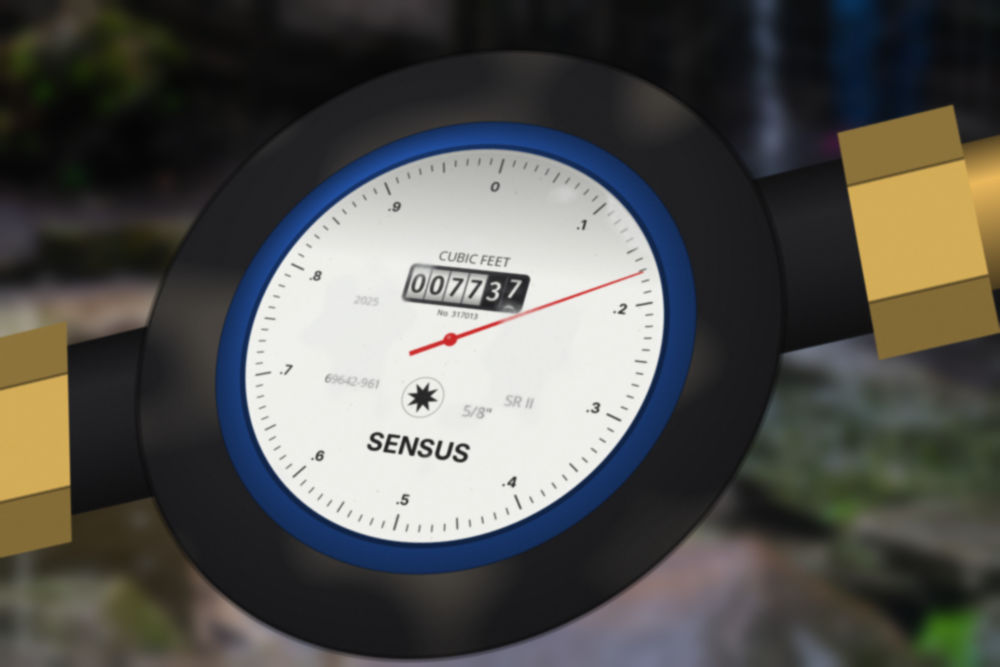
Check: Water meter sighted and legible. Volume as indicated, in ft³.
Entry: 7737.17 ft³
